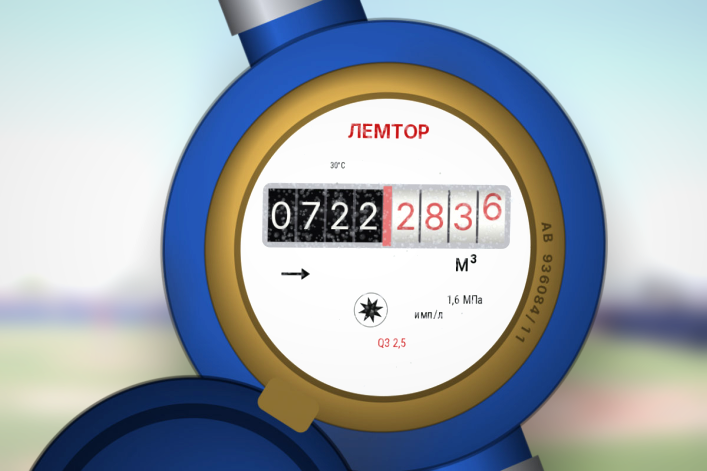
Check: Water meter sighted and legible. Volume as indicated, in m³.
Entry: 722.2836 m³
